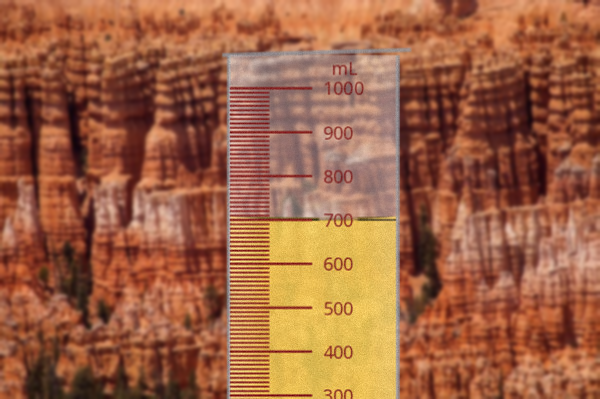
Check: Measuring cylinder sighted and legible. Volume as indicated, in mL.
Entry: 700 mL
